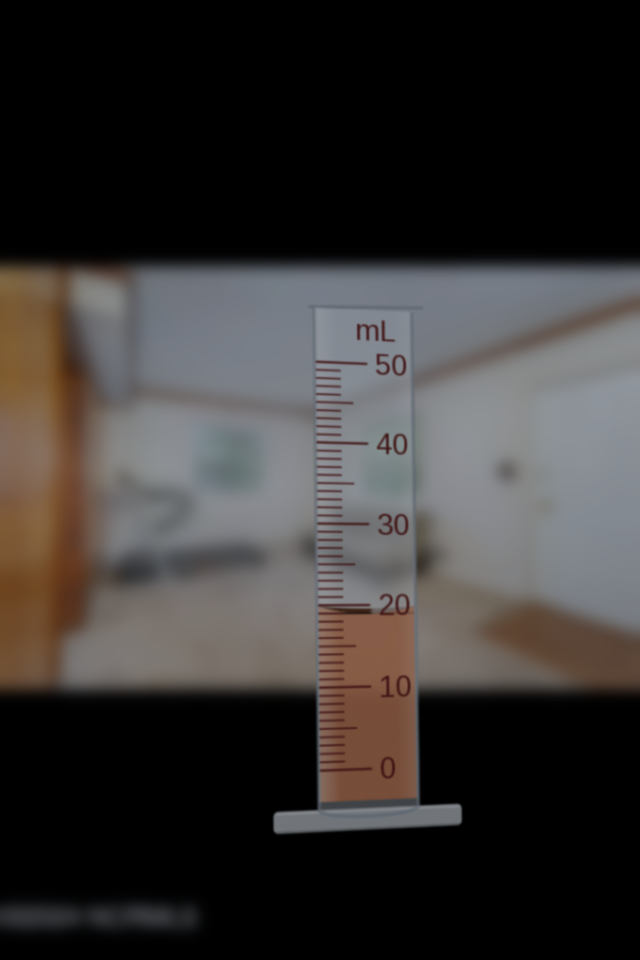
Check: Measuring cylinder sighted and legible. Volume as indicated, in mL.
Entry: 19 mL
